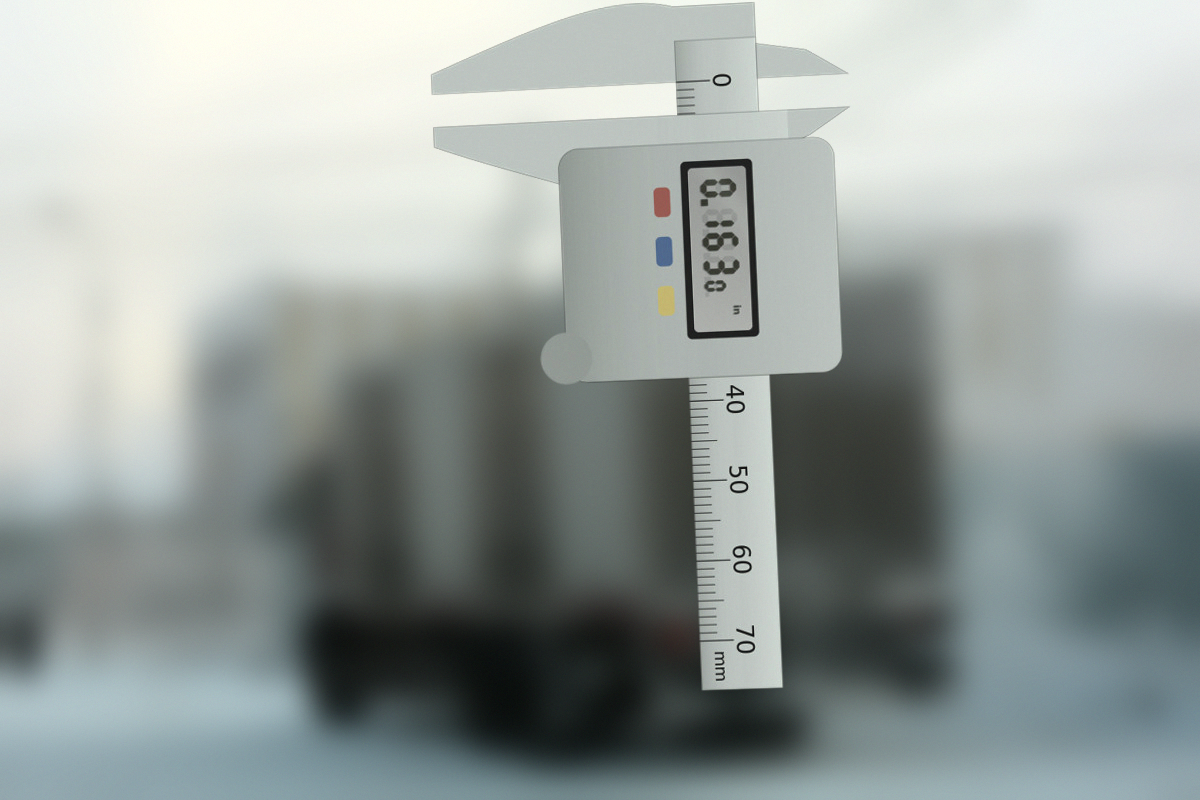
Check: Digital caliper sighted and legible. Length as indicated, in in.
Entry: 0.1630 in
